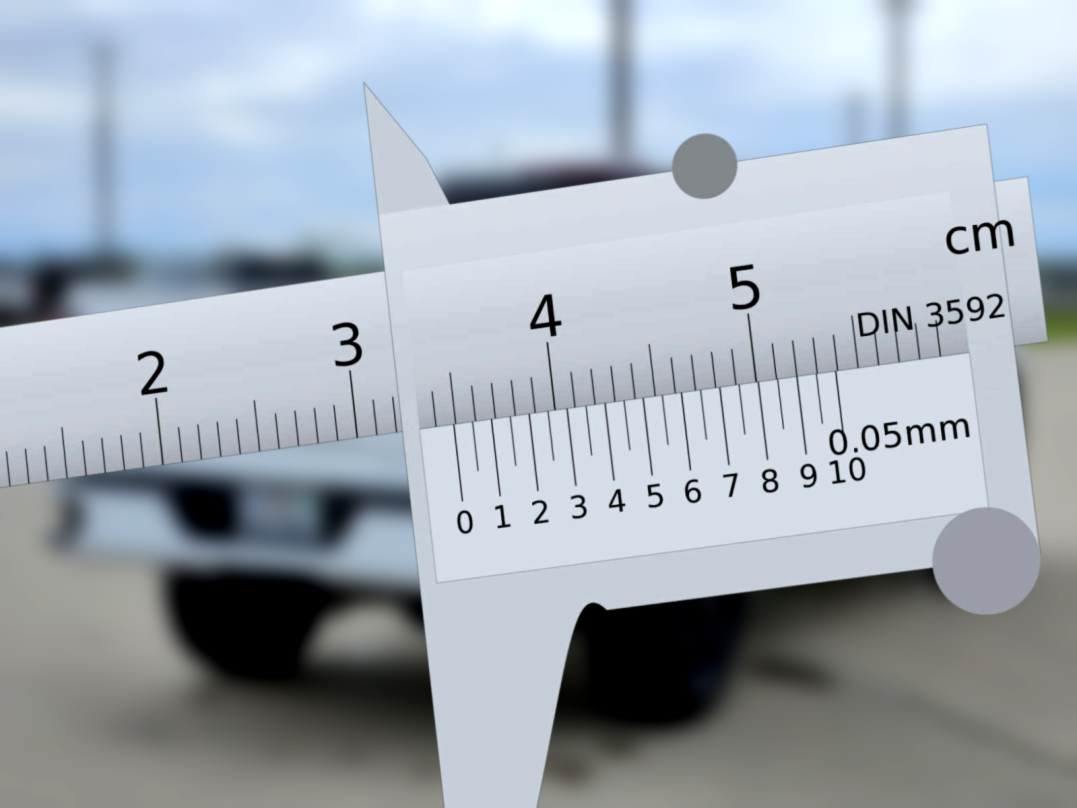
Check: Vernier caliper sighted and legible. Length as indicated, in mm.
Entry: 34.9 mm
